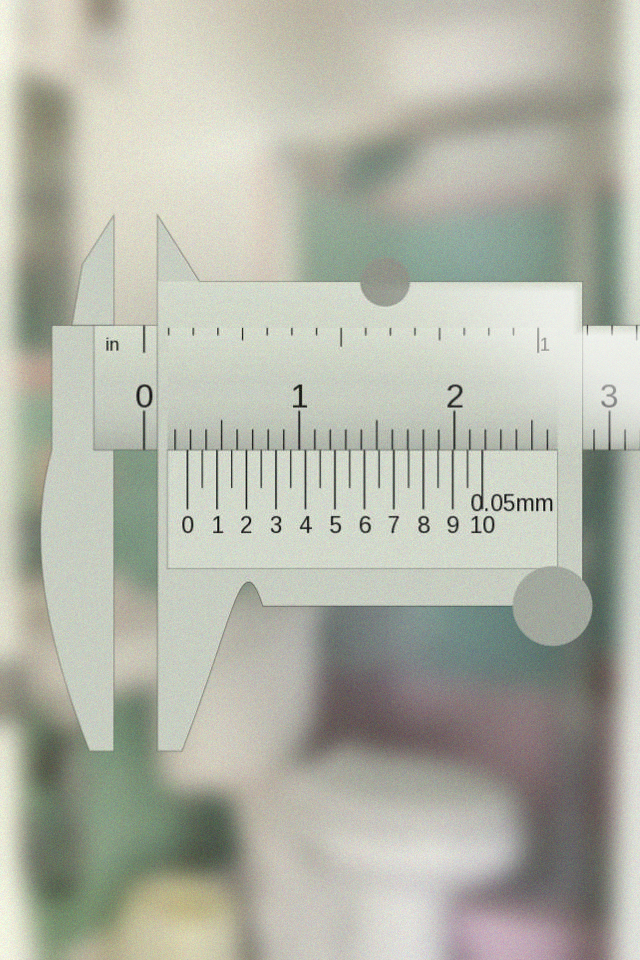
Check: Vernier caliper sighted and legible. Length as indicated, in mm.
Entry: 2.8 mm
